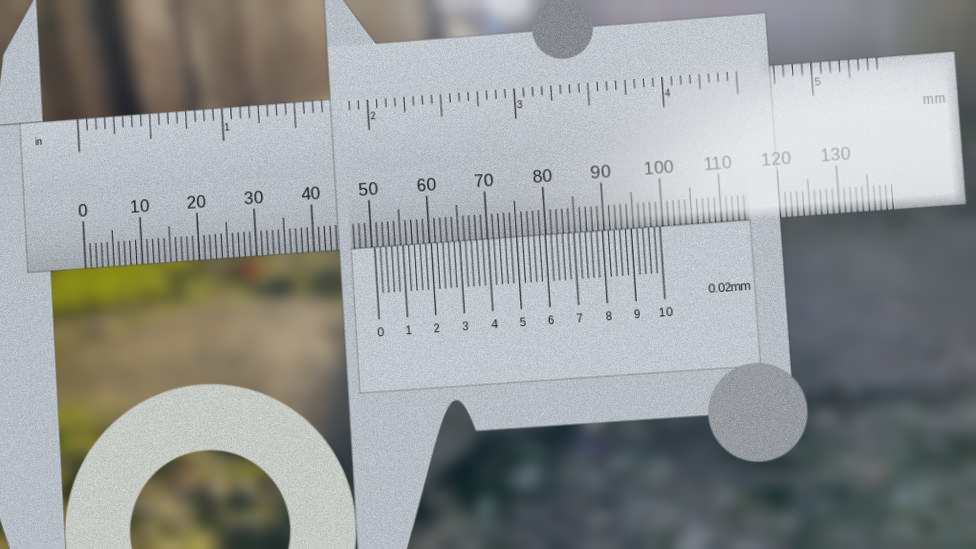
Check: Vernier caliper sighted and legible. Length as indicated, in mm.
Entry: 50.5 mm
